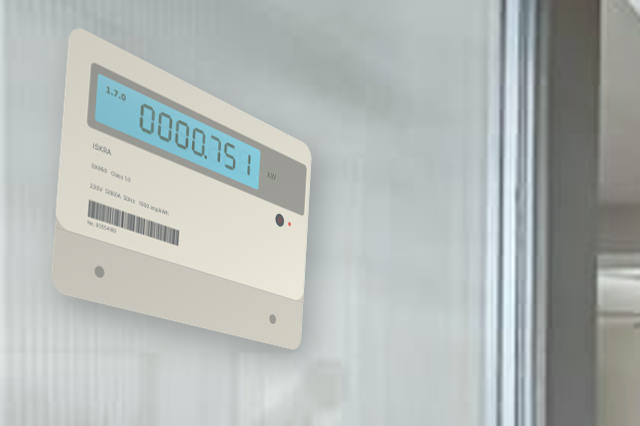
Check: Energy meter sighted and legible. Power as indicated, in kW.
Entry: 0.751 kW
